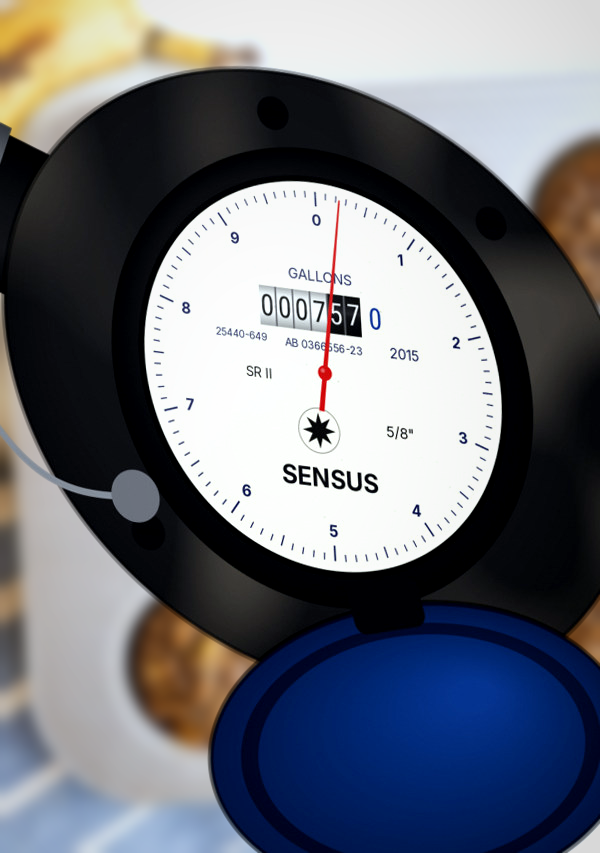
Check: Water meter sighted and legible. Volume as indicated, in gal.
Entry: 7570.2 gal
